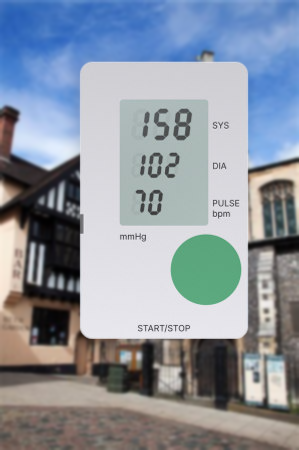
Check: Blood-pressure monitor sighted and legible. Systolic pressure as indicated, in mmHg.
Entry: 158 mmHg
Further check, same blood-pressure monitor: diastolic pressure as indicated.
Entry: 102 mmHg
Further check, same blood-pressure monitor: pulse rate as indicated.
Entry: 70 bpm
